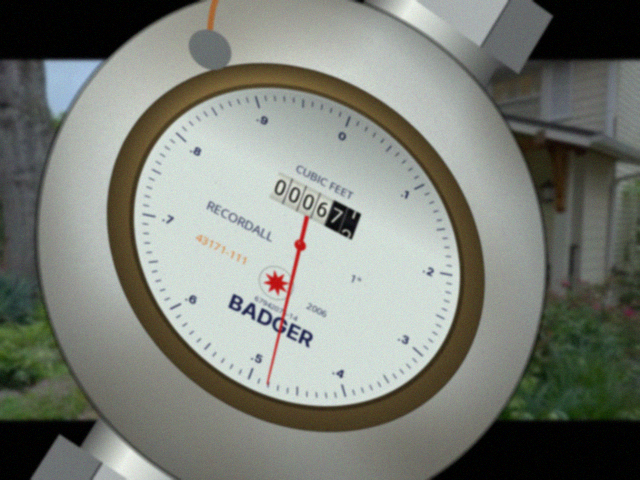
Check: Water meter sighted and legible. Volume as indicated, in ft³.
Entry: 671.48 ft³
